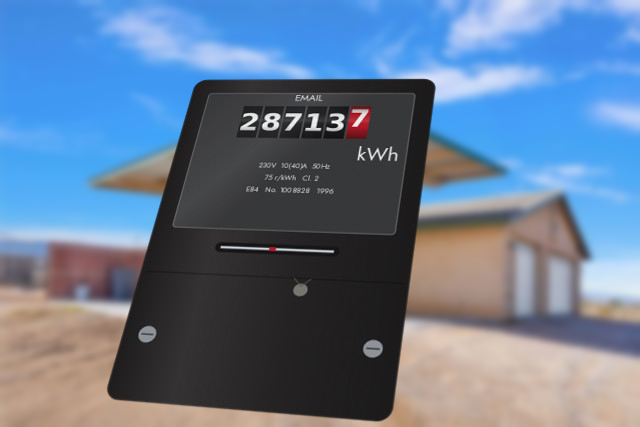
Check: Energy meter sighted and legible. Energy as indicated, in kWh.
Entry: 28713.7 kWh
